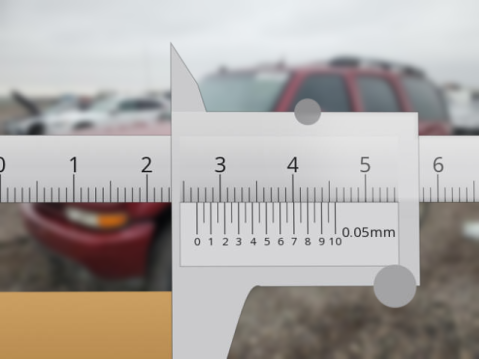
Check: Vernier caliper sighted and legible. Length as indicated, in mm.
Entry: 26.8 mm
